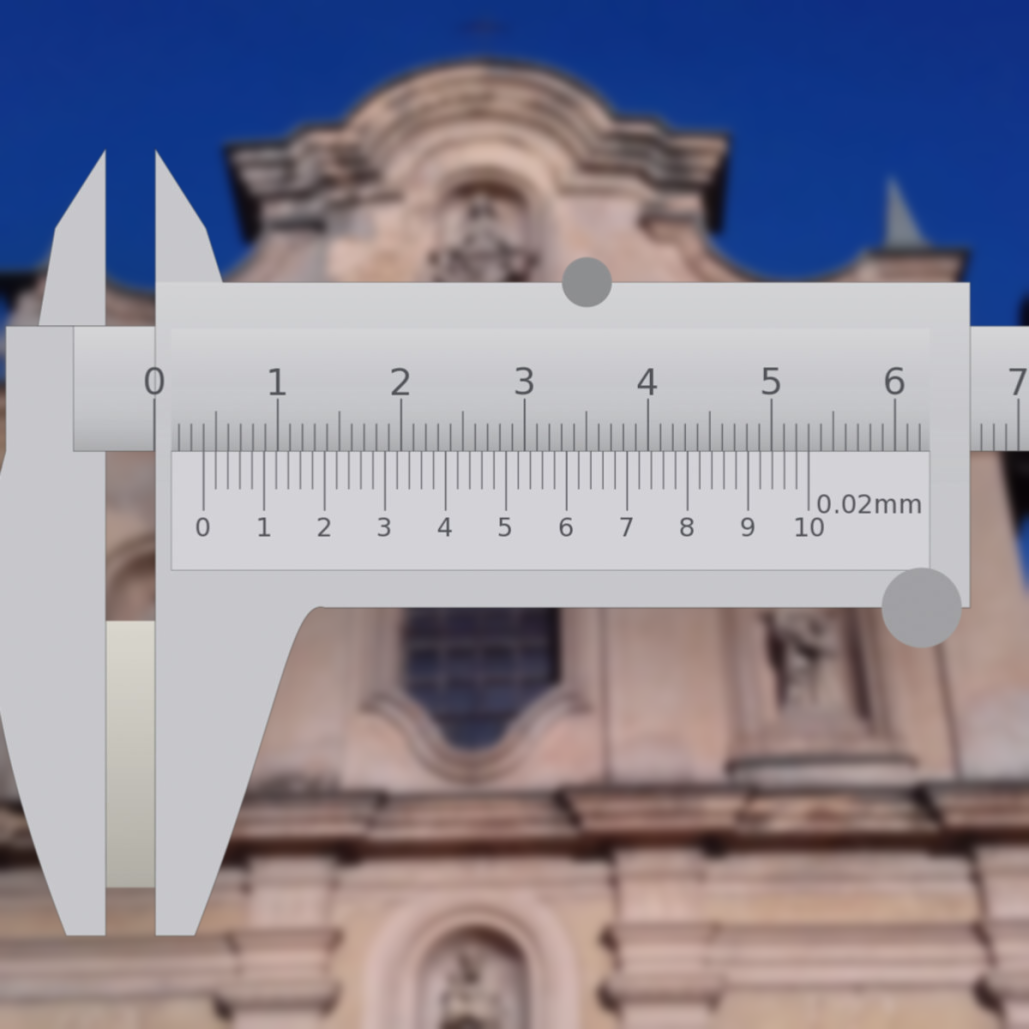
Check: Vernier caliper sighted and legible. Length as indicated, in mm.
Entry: 4.0 mm
